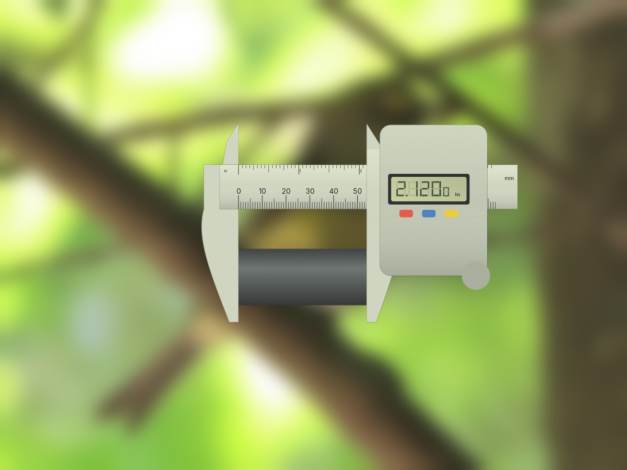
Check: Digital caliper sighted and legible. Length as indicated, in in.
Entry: 2.1200 in
